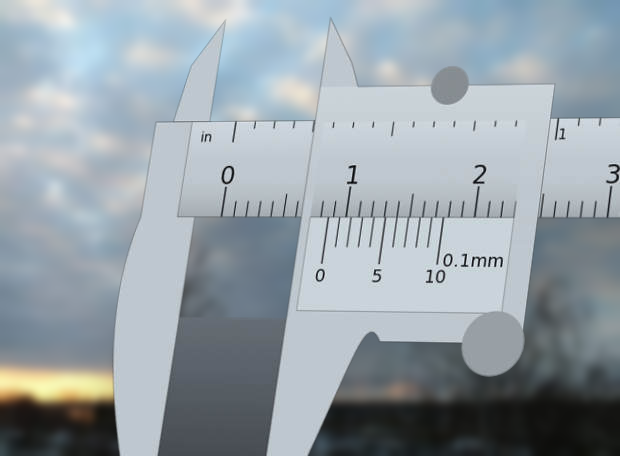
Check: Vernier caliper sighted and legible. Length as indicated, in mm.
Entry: 8.6 mm
